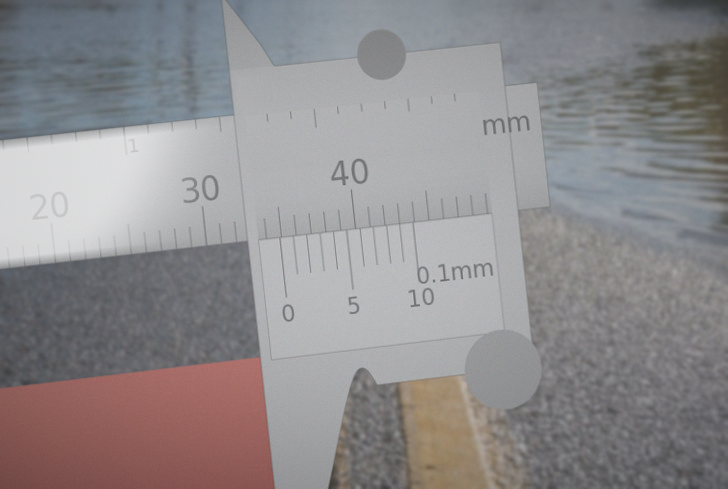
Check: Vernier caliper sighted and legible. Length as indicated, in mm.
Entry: 34.9 mm
